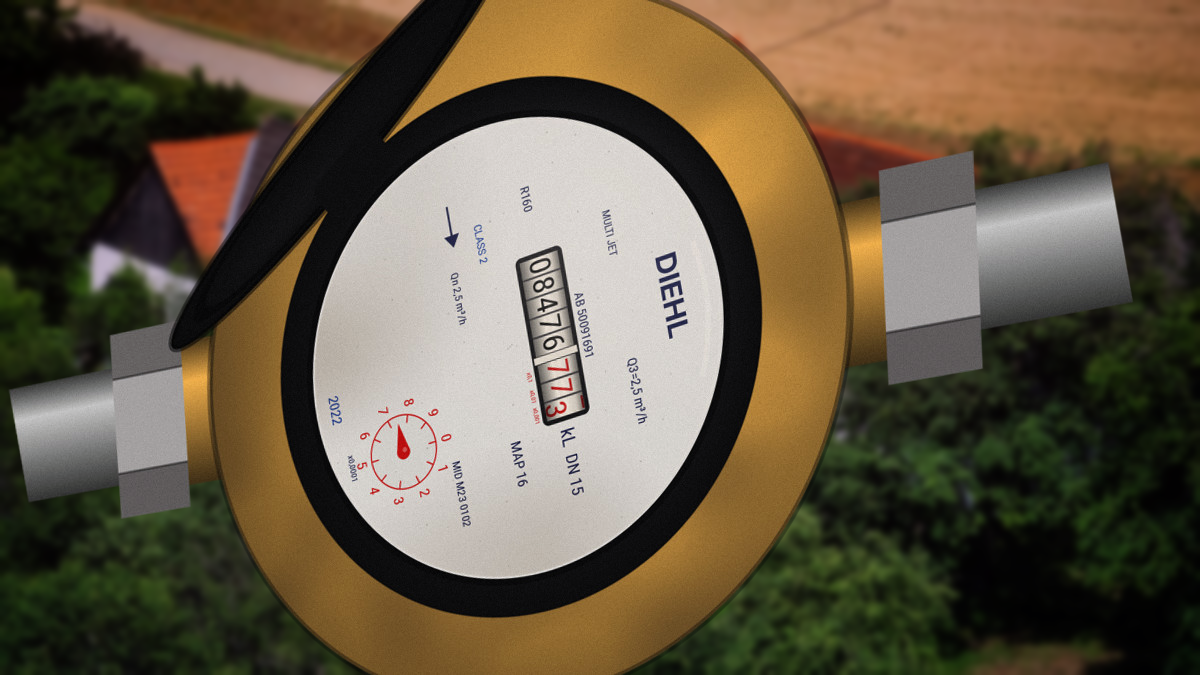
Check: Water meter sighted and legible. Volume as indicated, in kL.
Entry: 8476.7727 kL
